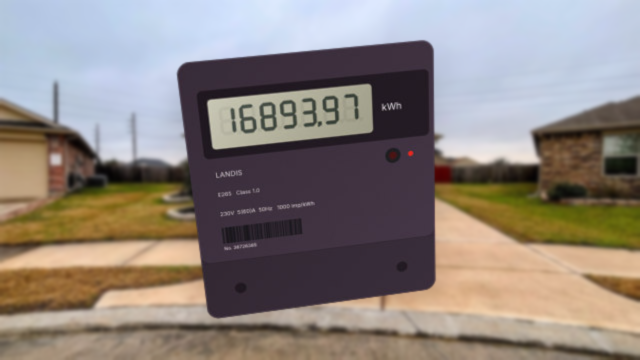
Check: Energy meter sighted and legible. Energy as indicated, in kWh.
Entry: 16893.97 kWh
